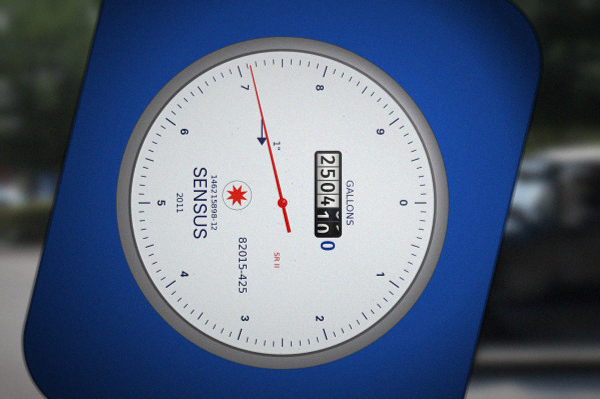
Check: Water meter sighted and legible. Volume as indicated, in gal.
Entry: 2504097.1 gal
